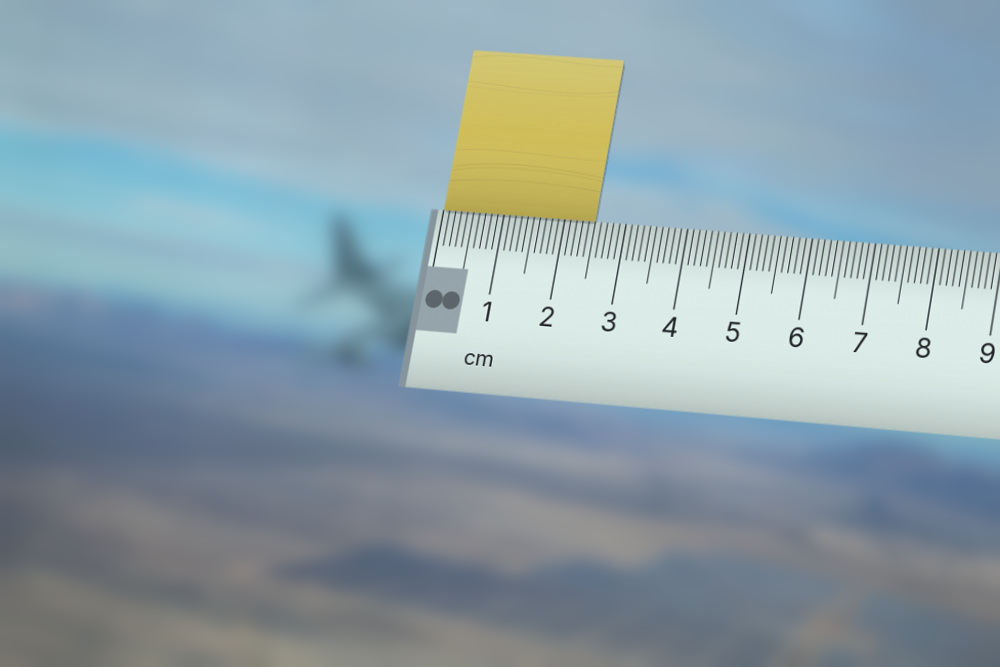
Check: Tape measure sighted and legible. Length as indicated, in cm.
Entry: 2.5 cm
